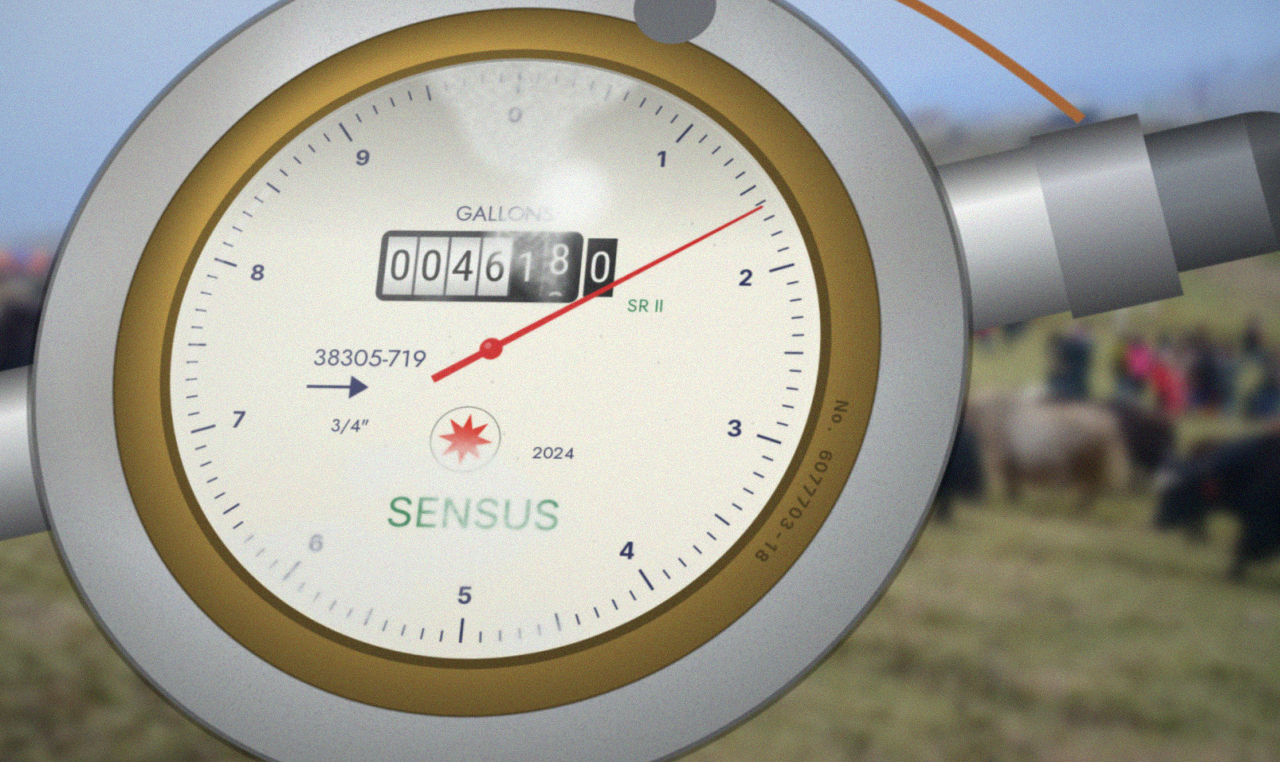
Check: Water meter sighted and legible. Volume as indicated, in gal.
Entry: 46181.6 gal
